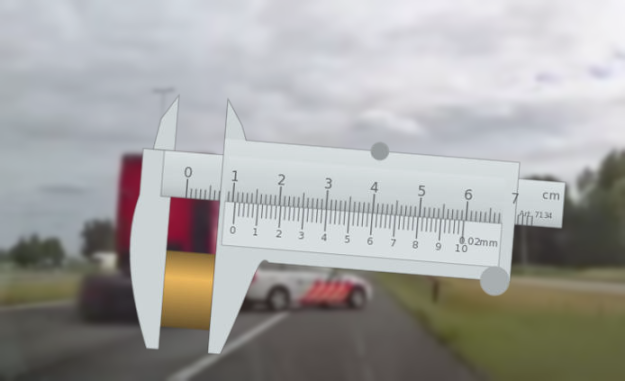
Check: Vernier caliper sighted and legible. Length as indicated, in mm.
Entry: 10.5 mm
